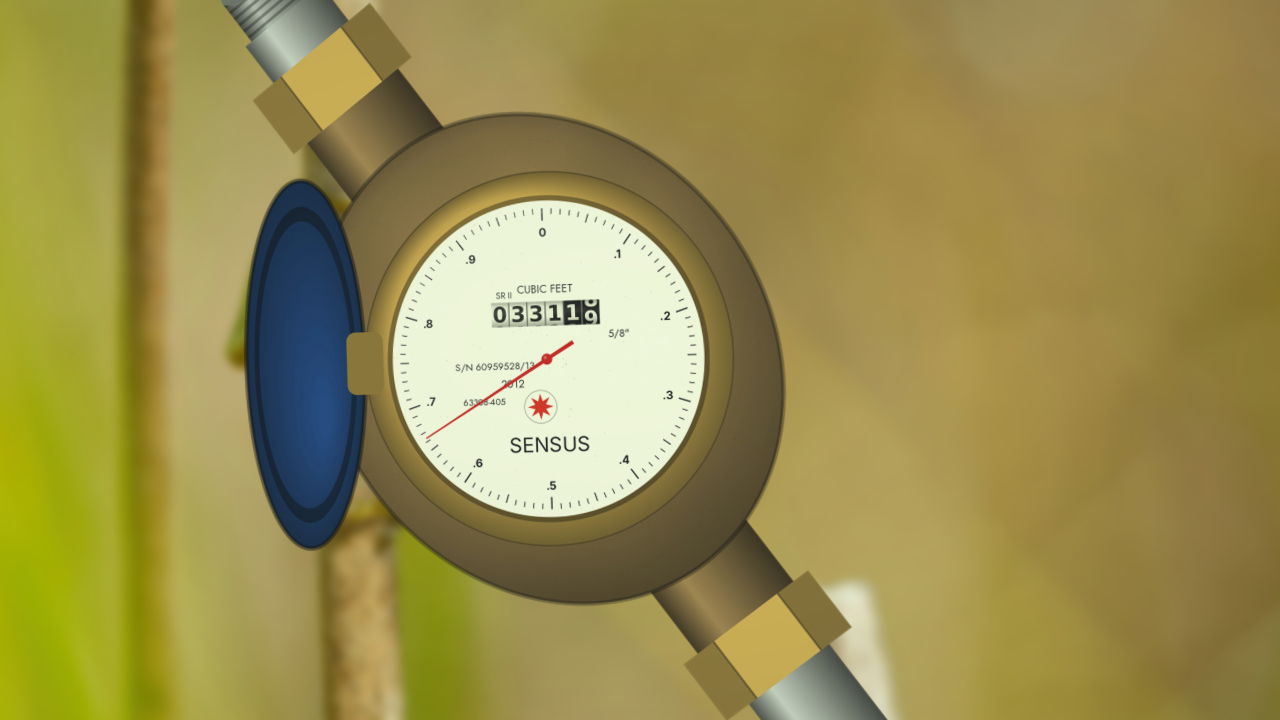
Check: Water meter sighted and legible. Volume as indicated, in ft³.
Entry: 33118.66 ft³
